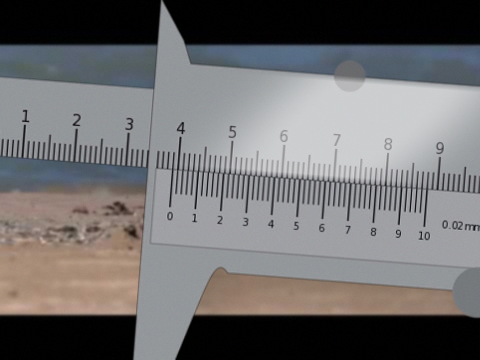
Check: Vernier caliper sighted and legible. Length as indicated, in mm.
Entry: 39.0 mm
